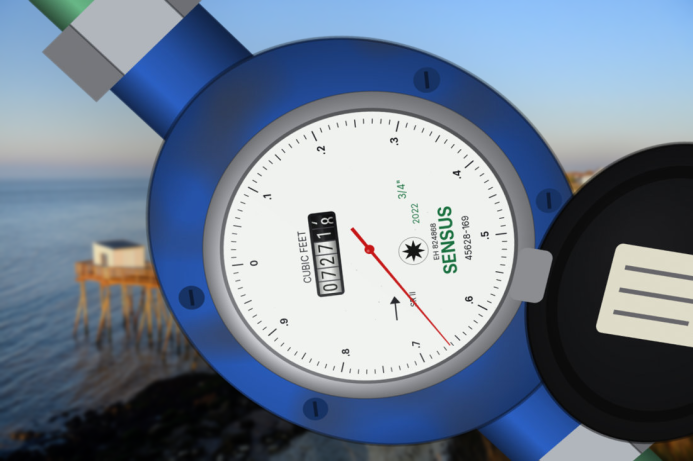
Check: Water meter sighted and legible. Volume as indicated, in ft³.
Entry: 72717.66 ft³
